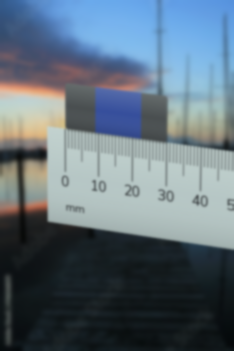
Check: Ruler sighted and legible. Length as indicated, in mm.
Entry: 30 mm
